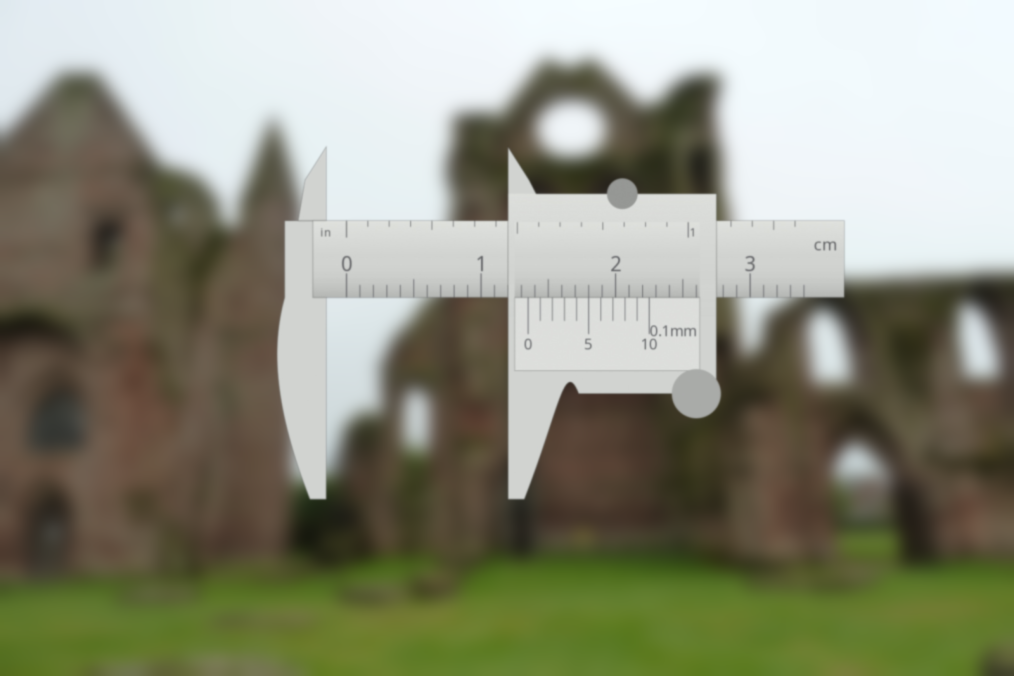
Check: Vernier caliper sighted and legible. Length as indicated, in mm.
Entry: 13.5 mm
